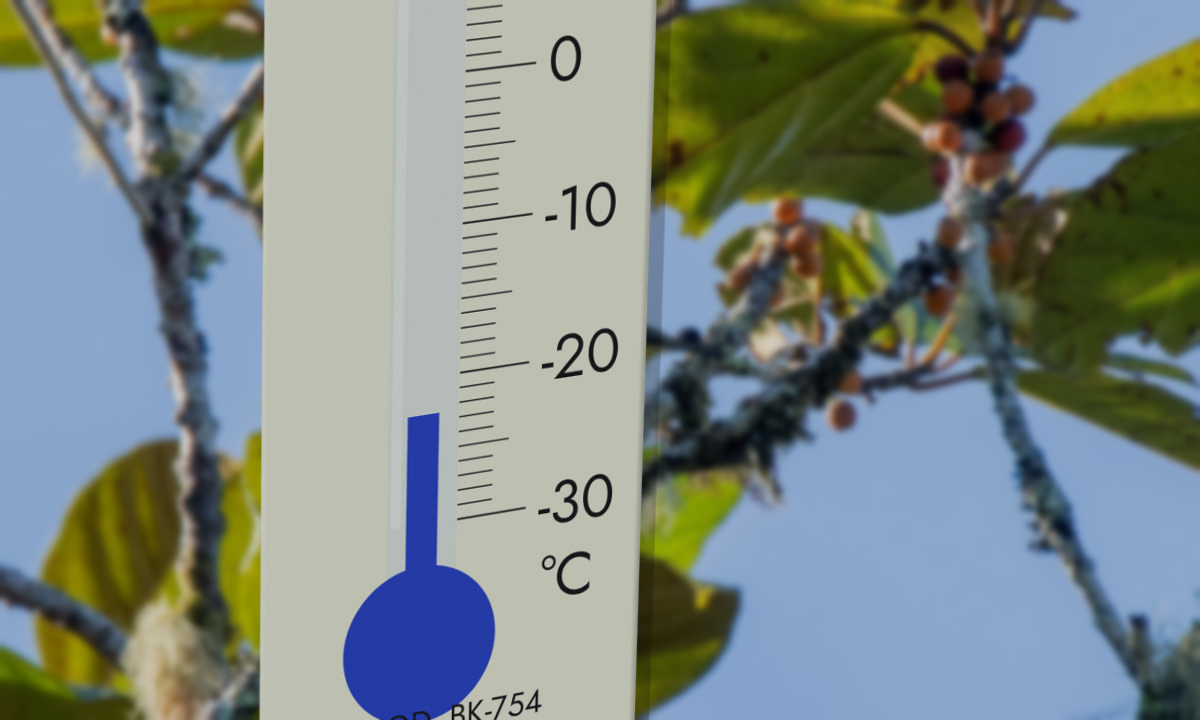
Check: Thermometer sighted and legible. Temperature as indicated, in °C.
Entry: -22.5 °C
